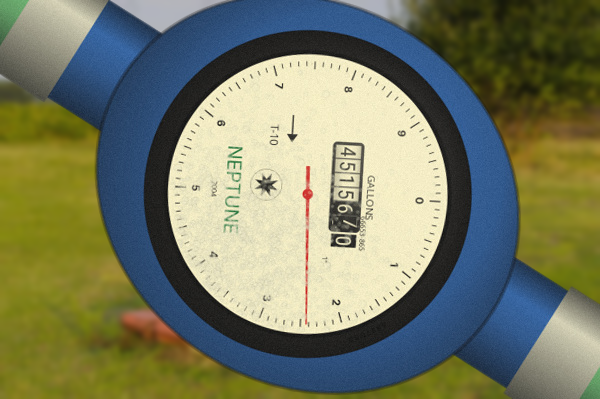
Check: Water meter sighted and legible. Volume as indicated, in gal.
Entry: 4515672.4 gal
